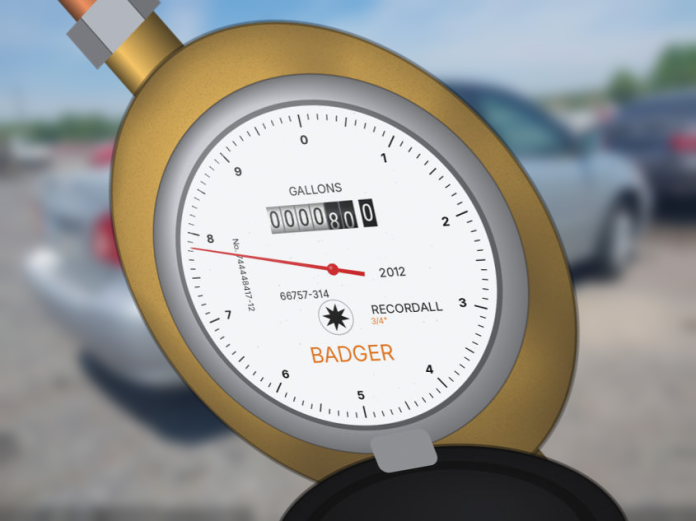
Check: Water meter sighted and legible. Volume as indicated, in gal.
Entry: 797.8 gal
